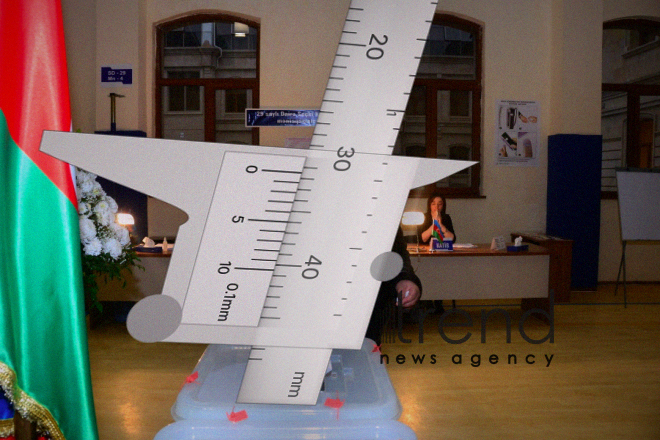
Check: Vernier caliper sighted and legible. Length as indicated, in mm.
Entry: 31.5 mm
